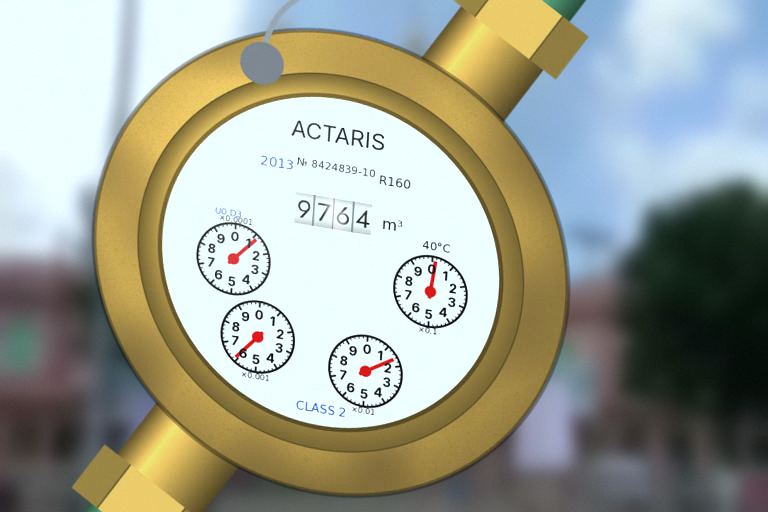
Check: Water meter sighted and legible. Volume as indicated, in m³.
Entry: 9764.0161 m³
